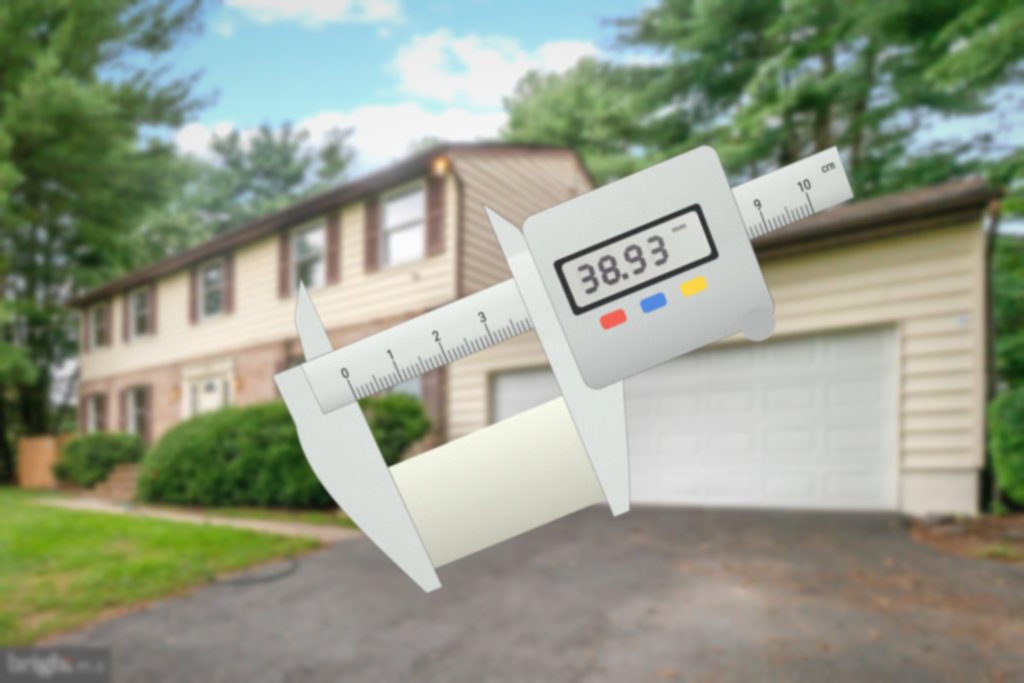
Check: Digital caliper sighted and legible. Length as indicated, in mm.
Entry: 38.93 mm
